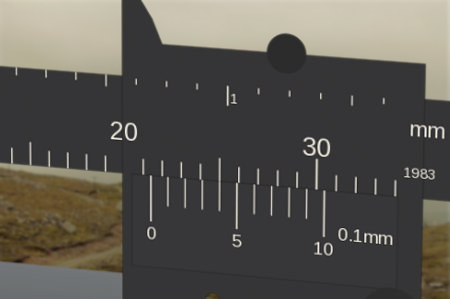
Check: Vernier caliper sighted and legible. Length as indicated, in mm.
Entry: 21.4 mm
